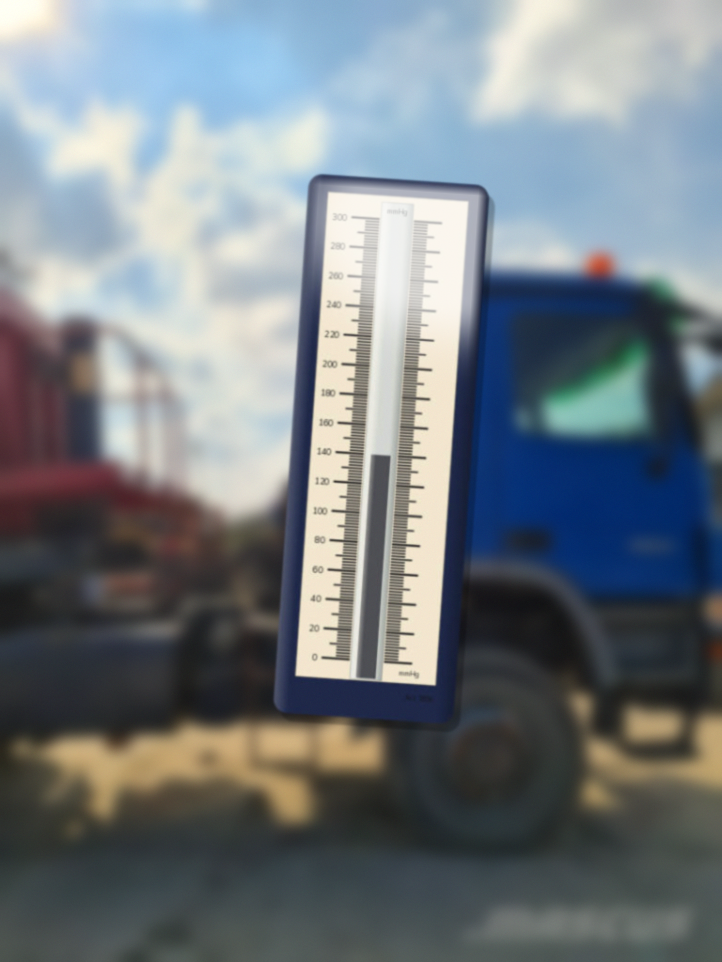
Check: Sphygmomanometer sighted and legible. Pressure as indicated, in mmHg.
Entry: 140 mmHg
